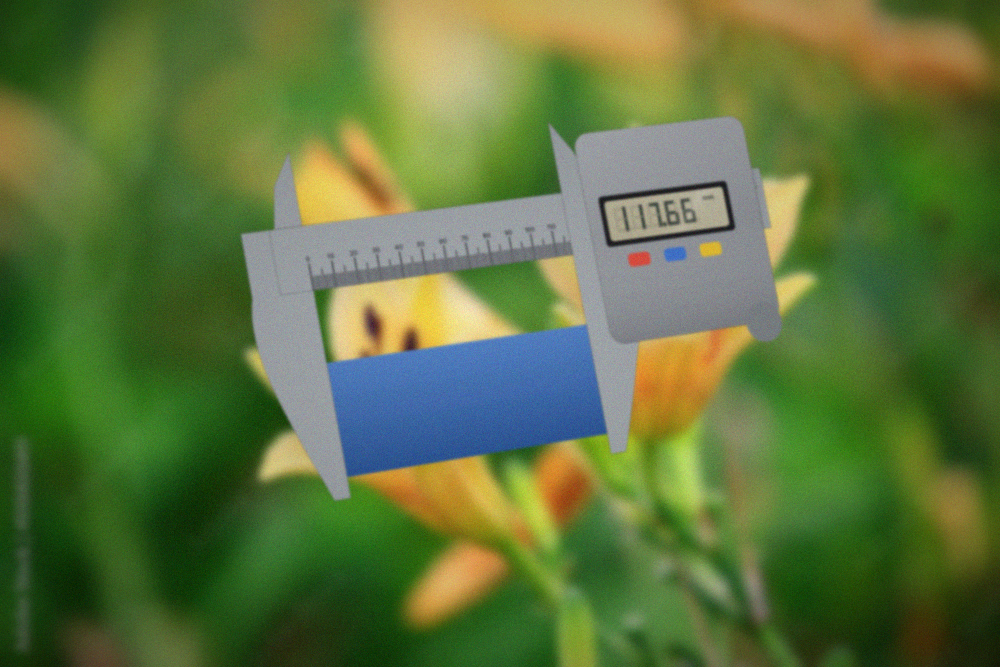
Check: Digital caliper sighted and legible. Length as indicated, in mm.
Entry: 117.66 mm
